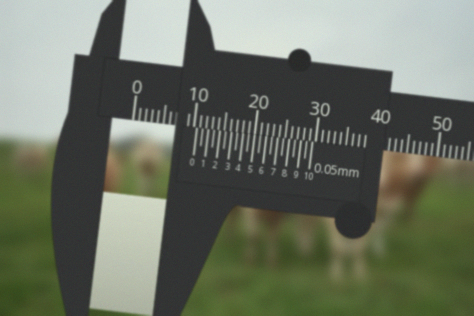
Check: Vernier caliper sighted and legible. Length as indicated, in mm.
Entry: 10.5 mm
